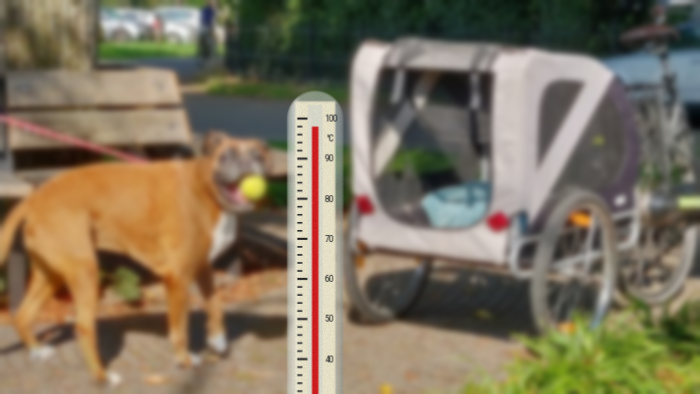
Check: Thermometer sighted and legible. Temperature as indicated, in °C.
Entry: 98 °C
